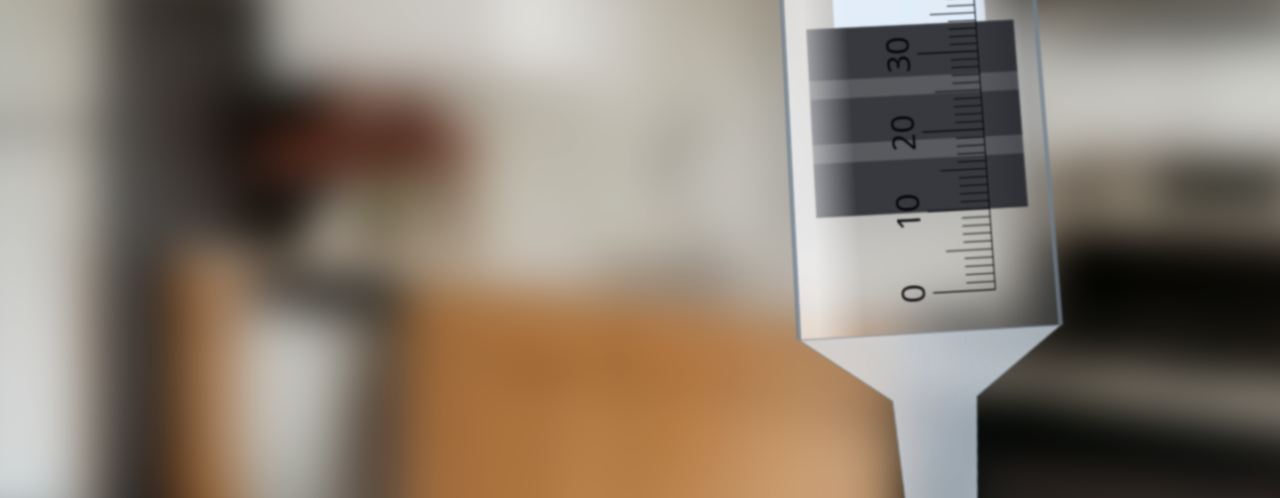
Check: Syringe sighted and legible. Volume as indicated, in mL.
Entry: 10 mL
